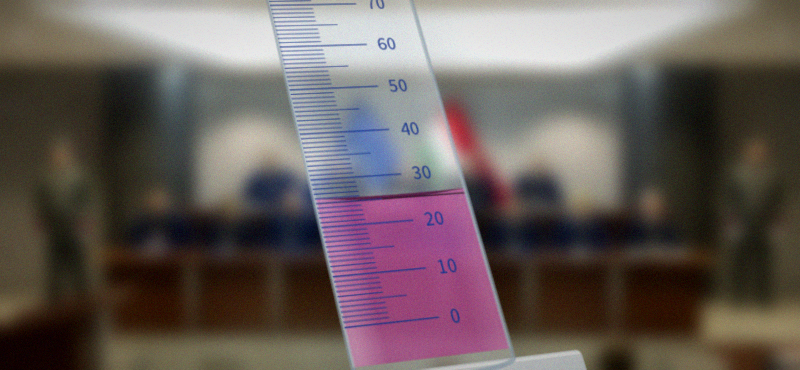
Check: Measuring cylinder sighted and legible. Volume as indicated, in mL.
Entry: 25 mL
